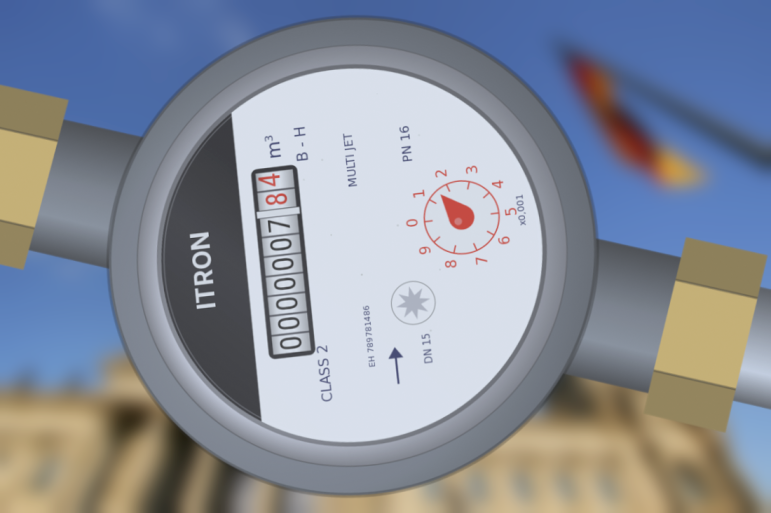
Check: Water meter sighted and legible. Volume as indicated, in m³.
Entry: 7.841 m³
